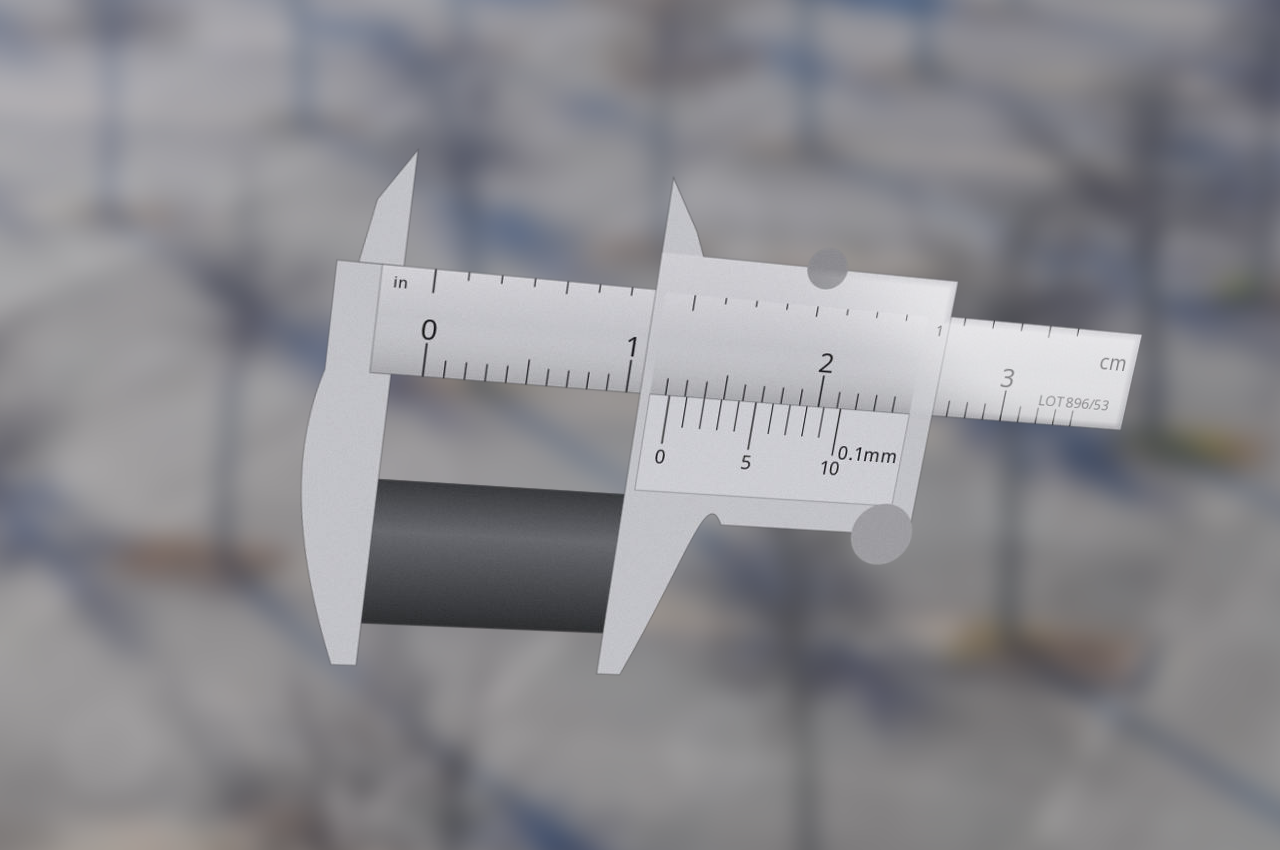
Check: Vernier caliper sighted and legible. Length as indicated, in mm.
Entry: 12.2 mm
